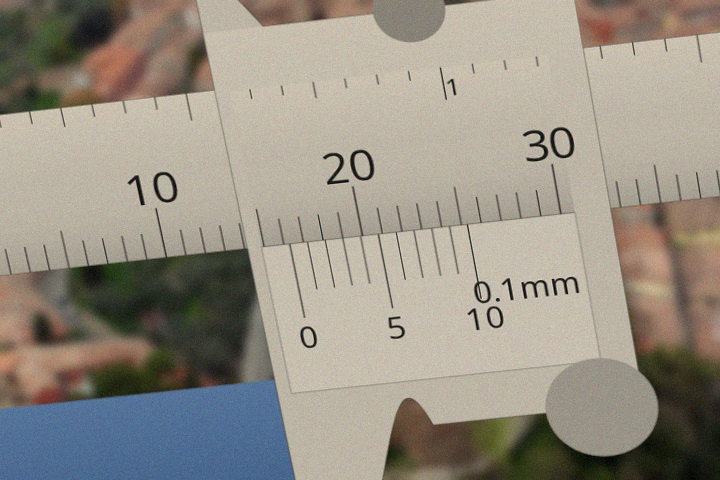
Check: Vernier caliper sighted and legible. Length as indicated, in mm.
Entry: 16.3 mm
